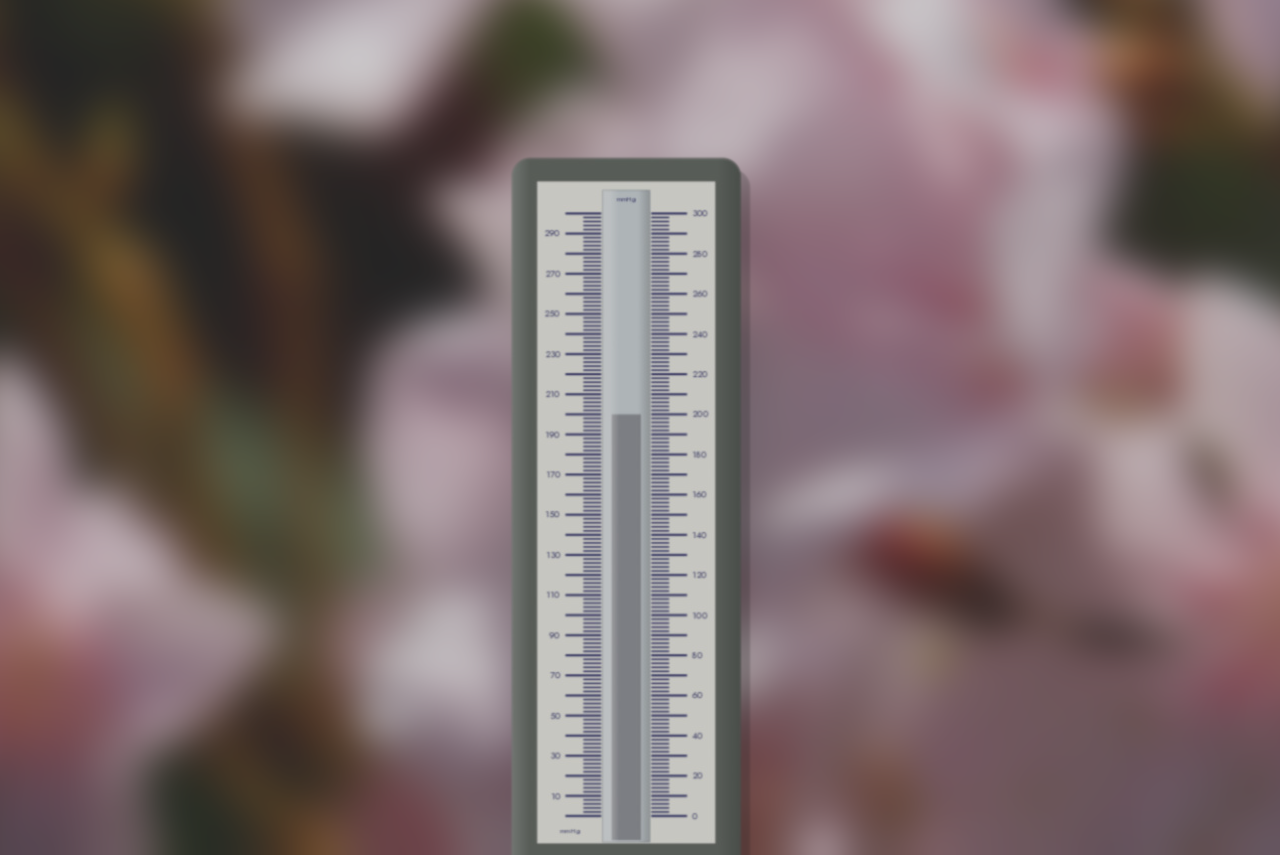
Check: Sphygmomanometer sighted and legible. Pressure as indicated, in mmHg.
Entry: 200 mmHg
